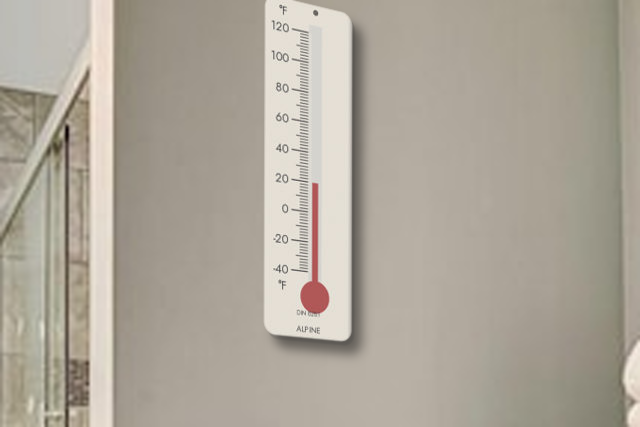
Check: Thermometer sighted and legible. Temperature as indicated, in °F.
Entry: 20 °F
